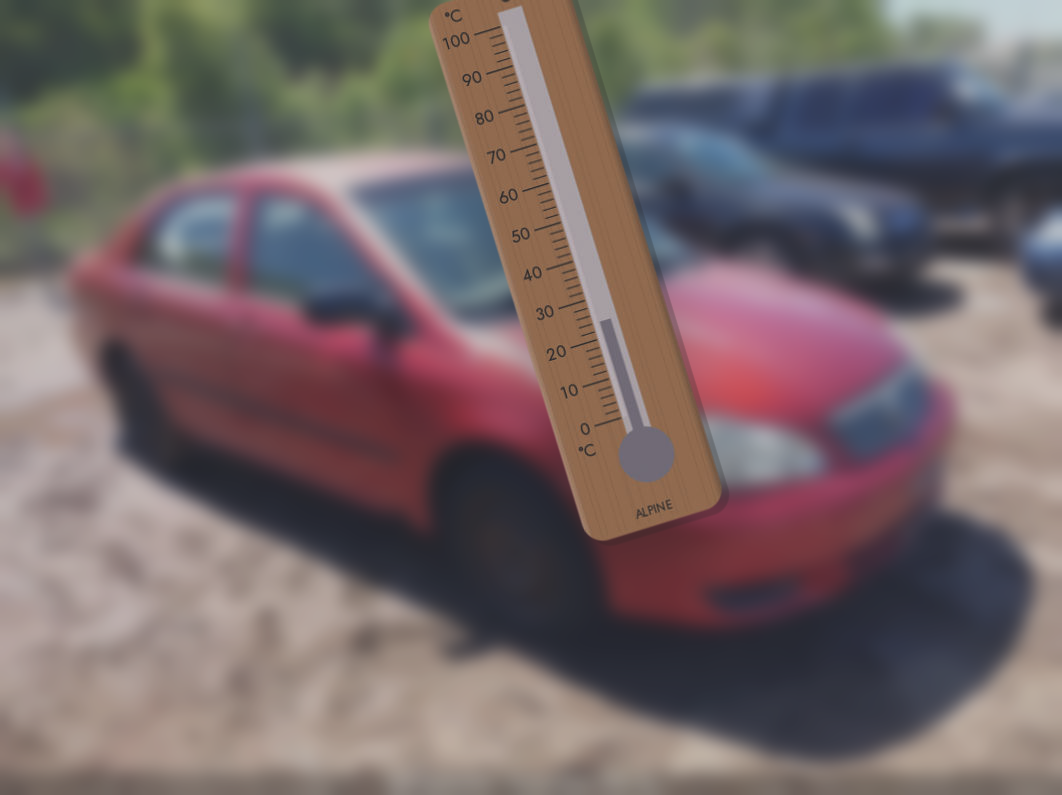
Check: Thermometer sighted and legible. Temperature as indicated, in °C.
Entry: 24 °C
